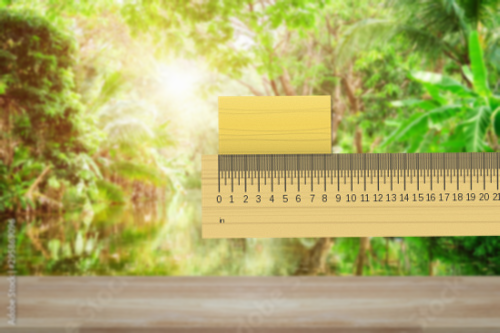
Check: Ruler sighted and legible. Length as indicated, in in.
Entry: 8.5 in
